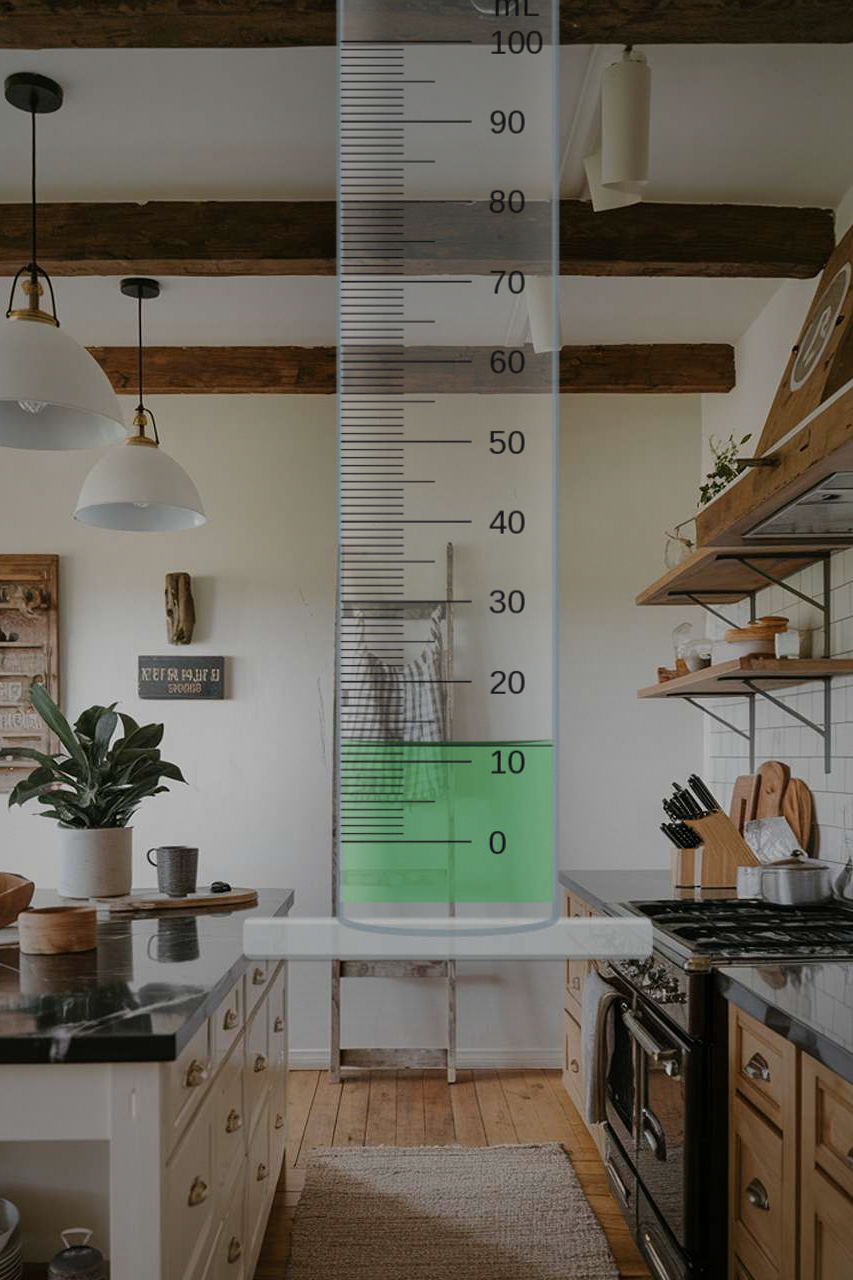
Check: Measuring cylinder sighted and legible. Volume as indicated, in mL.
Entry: 12 mL
